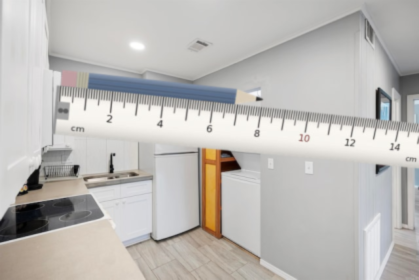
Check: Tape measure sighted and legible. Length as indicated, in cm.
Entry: 8 cm
